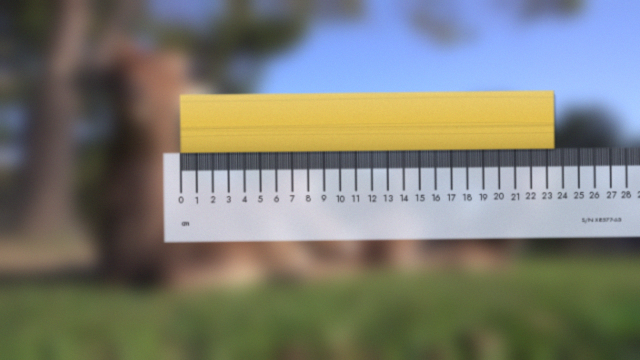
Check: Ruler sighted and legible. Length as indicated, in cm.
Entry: 23.5 cm
